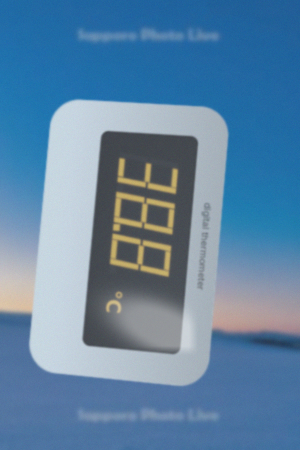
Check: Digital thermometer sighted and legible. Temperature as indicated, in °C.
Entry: 38.8 °C
